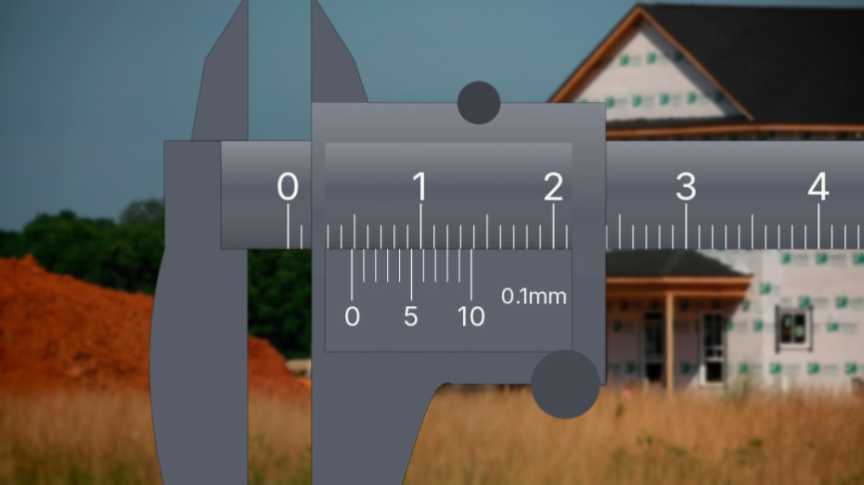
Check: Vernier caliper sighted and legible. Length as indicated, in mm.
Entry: 4.8 mm
